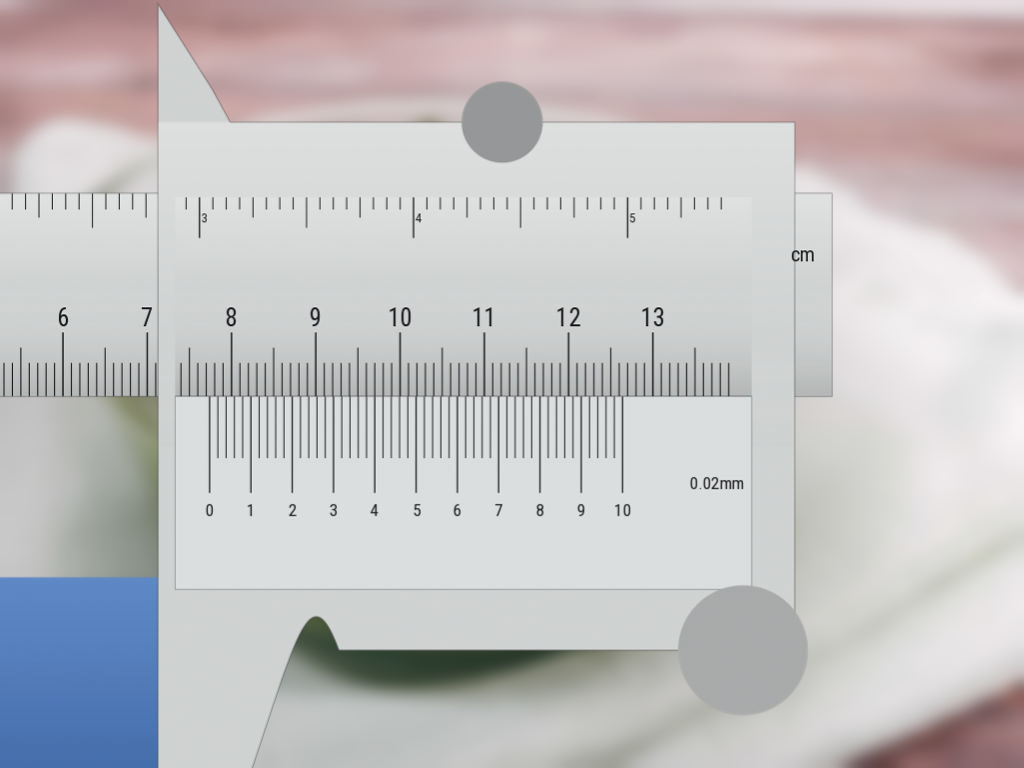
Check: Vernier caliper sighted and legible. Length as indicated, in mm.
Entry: 77.4 mm
